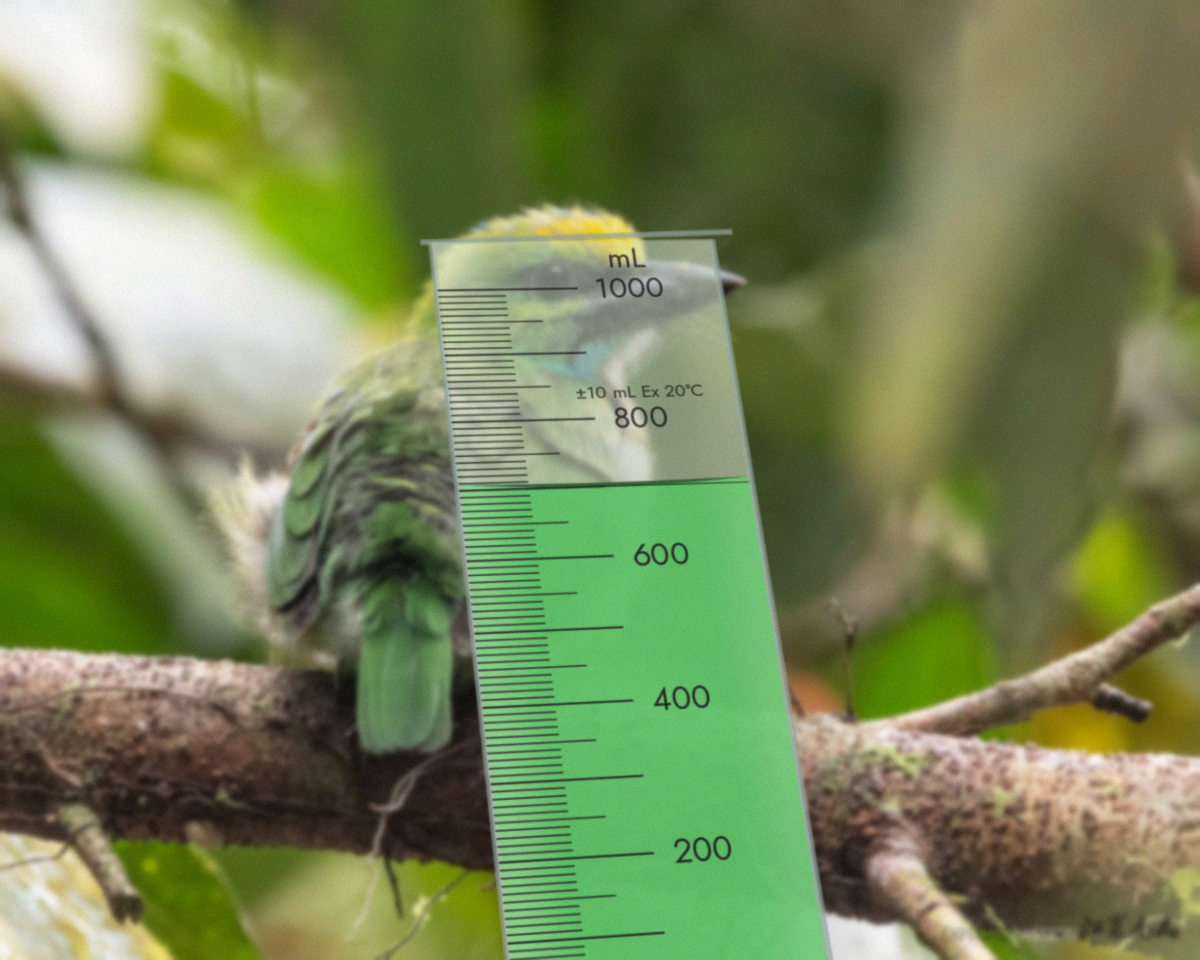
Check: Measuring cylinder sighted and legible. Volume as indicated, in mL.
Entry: 700 mL
